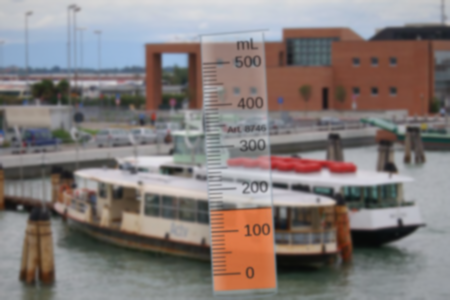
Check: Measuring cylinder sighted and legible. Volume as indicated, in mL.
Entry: 150 mL
